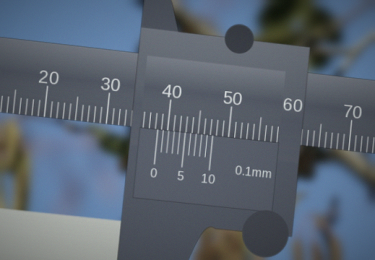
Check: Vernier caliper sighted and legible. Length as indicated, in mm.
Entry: 38.4 mm
